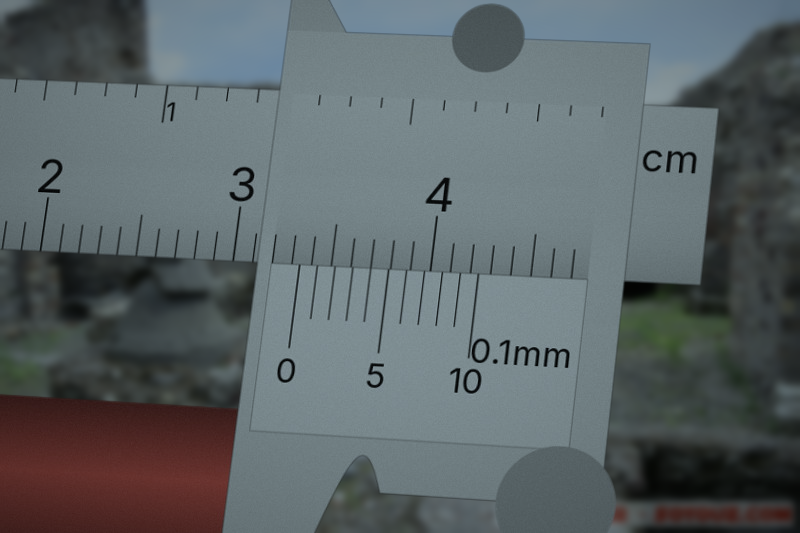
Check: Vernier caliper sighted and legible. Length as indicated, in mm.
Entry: 33.4 mm
